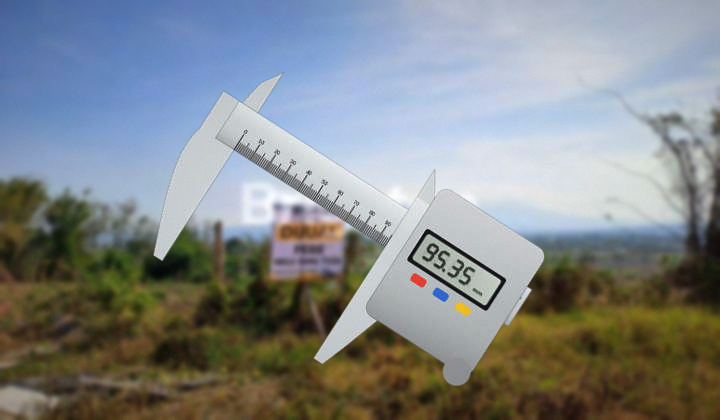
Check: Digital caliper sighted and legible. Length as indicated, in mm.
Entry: 95.35 mm
